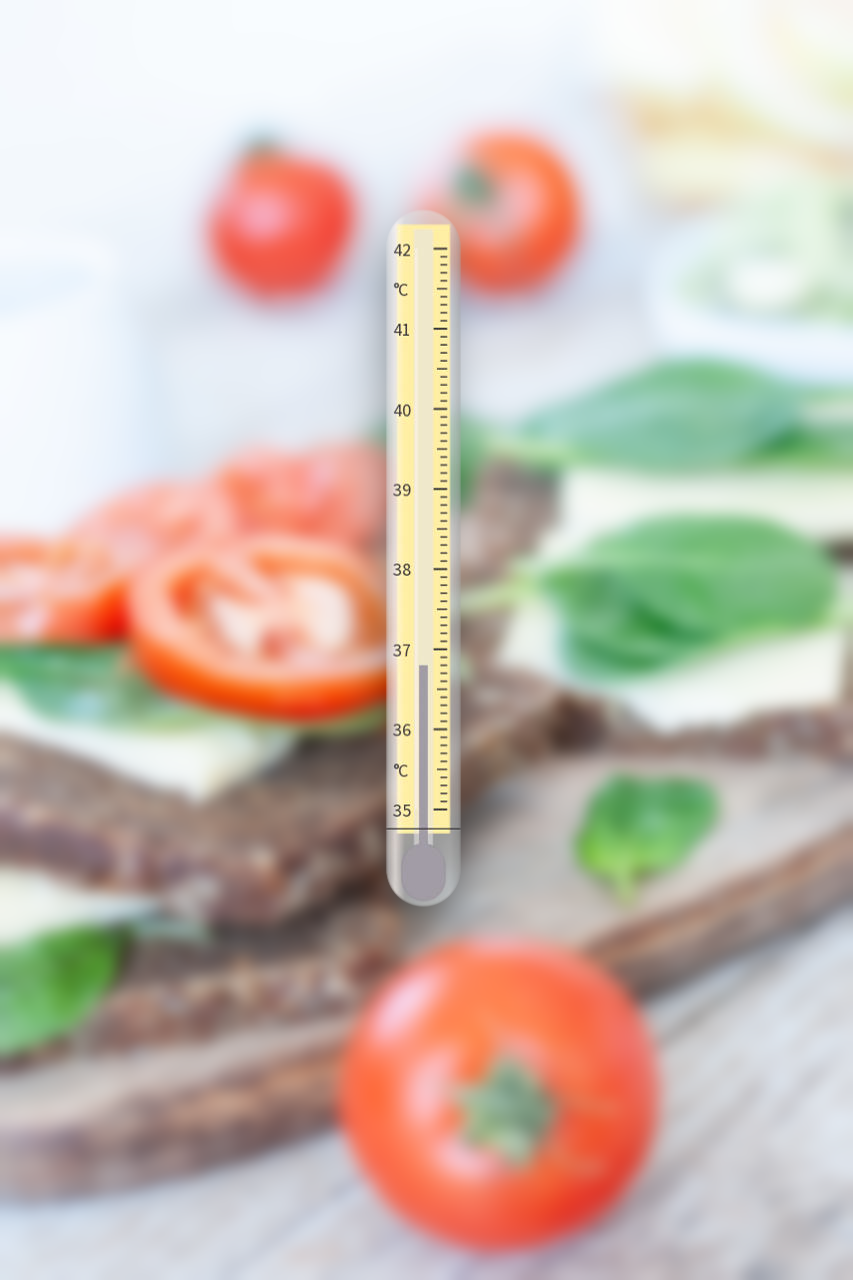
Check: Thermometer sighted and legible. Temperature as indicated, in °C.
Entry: 36.8 °C
